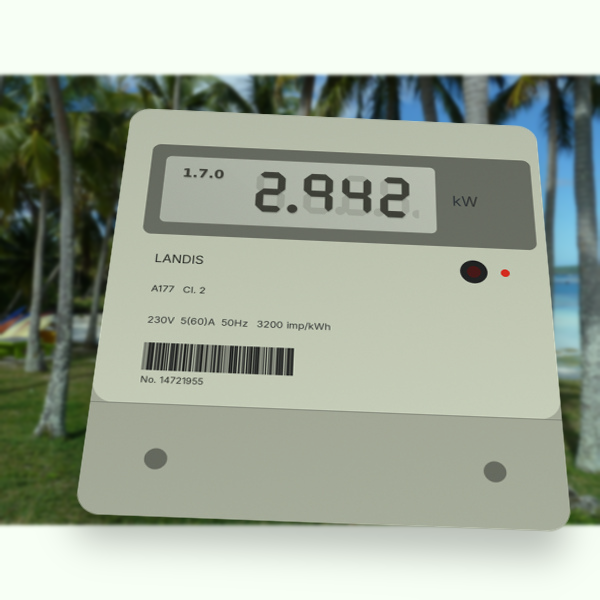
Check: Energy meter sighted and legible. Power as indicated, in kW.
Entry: 2.942 kW
